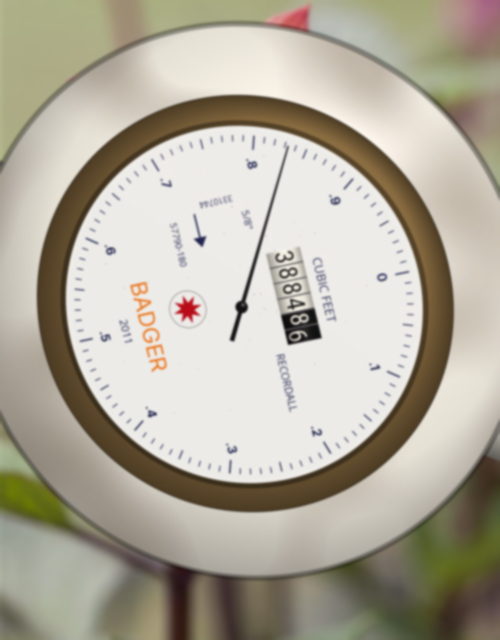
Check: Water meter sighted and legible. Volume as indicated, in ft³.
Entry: 388485.83 ft³
